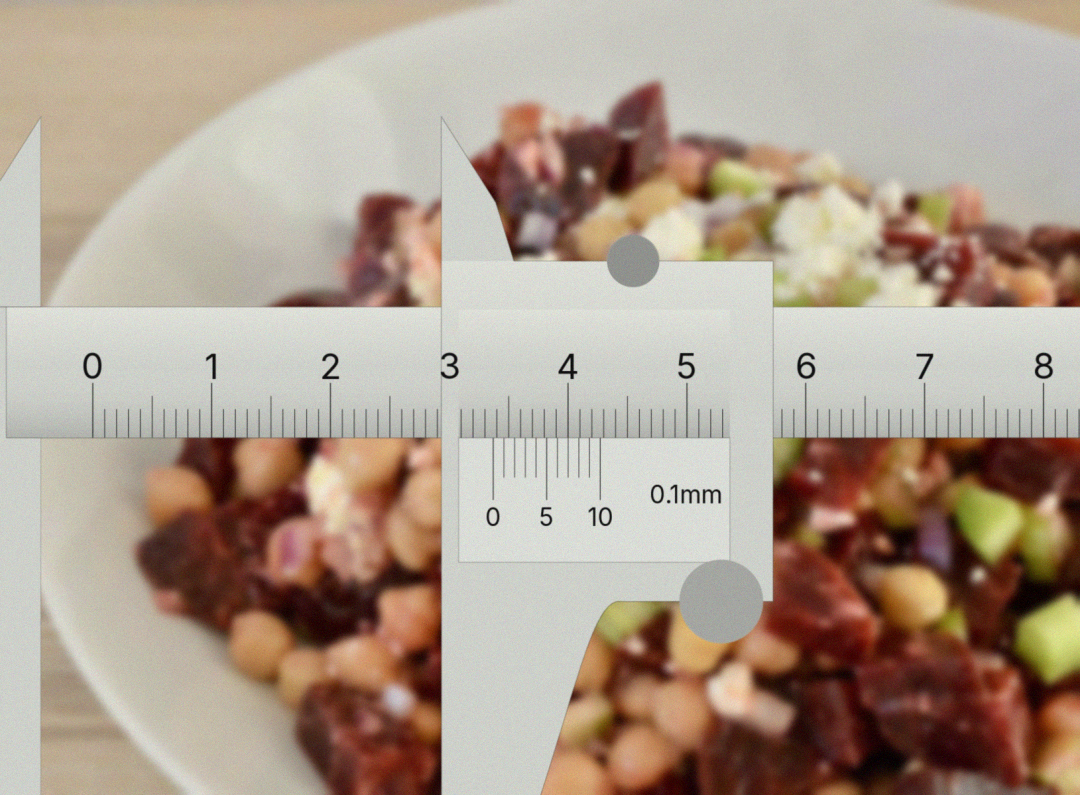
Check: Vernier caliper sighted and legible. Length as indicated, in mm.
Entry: 33.7 mm
